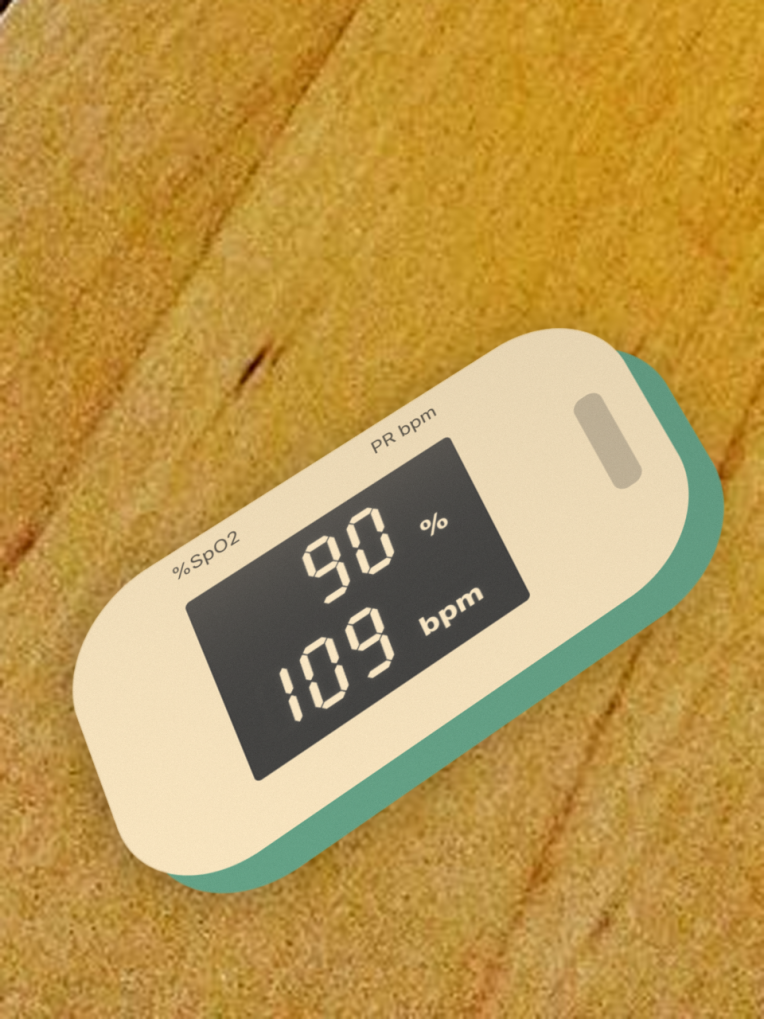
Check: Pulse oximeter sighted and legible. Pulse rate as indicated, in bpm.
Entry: 109 bpm
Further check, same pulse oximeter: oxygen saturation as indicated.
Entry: 90 %
